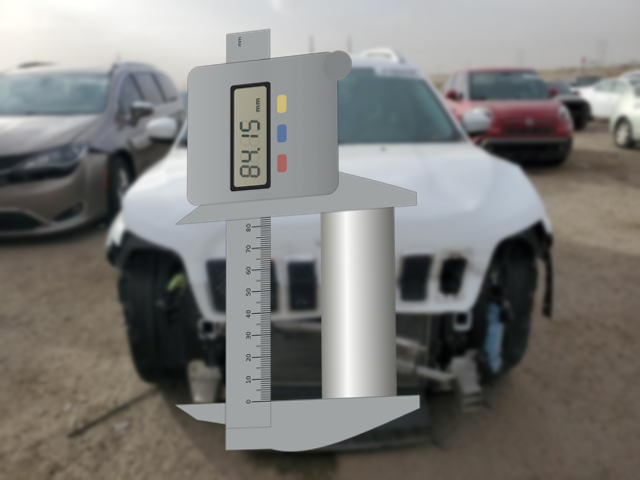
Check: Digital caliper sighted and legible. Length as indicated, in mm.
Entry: 84.15 mm
